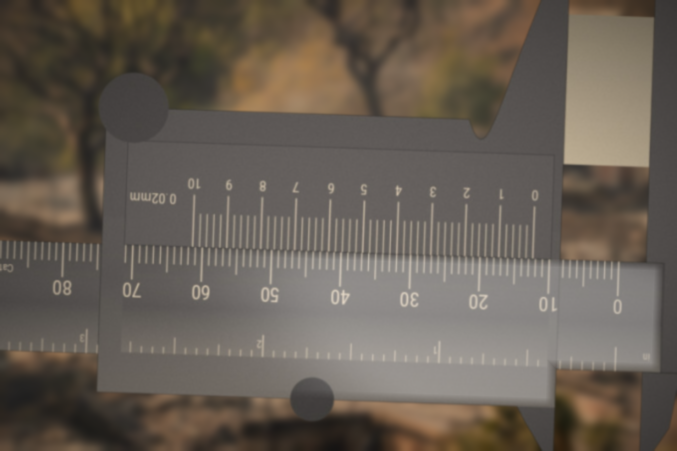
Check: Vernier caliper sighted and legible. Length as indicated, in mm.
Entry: 12.4 mm
